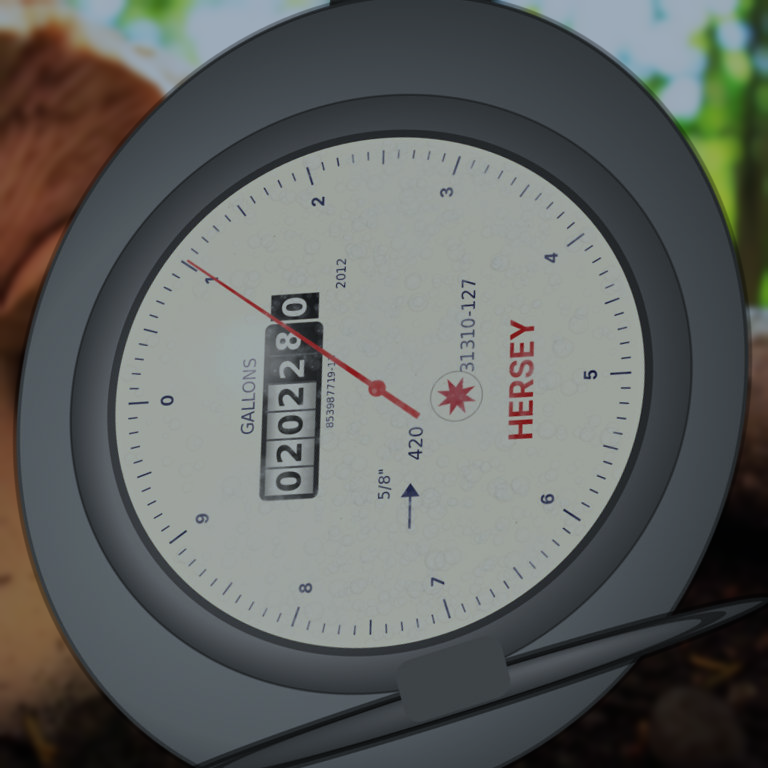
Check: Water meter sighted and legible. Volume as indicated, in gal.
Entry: 202281.0 gal
